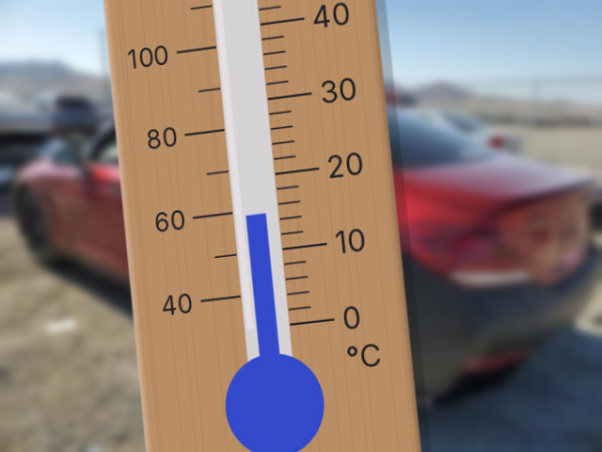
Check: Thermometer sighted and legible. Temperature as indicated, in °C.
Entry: 15 °C
